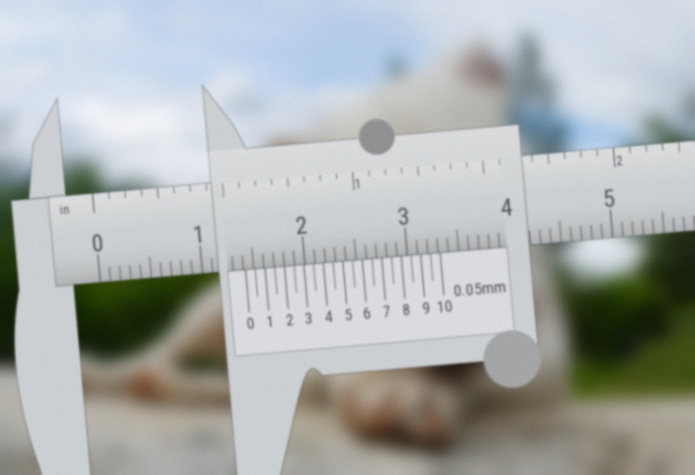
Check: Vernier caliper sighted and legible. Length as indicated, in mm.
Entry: 14.2 mm
